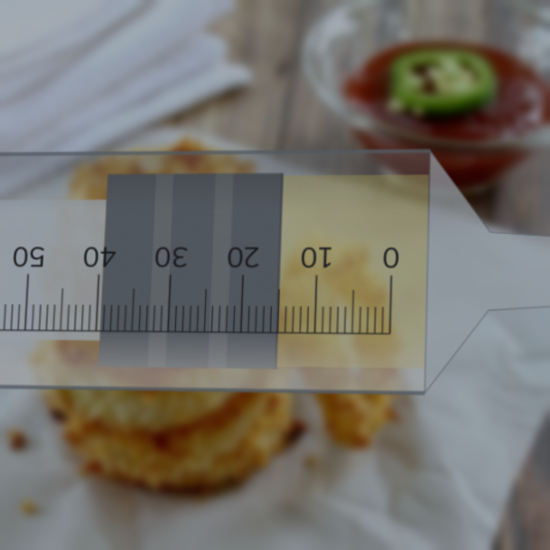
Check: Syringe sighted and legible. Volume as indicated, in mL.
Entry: 15 mL
